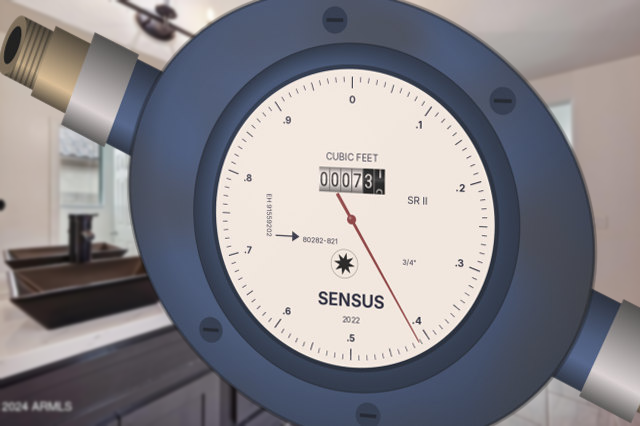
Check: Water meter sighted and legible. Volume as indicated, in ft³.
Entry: 731.41 ft³
